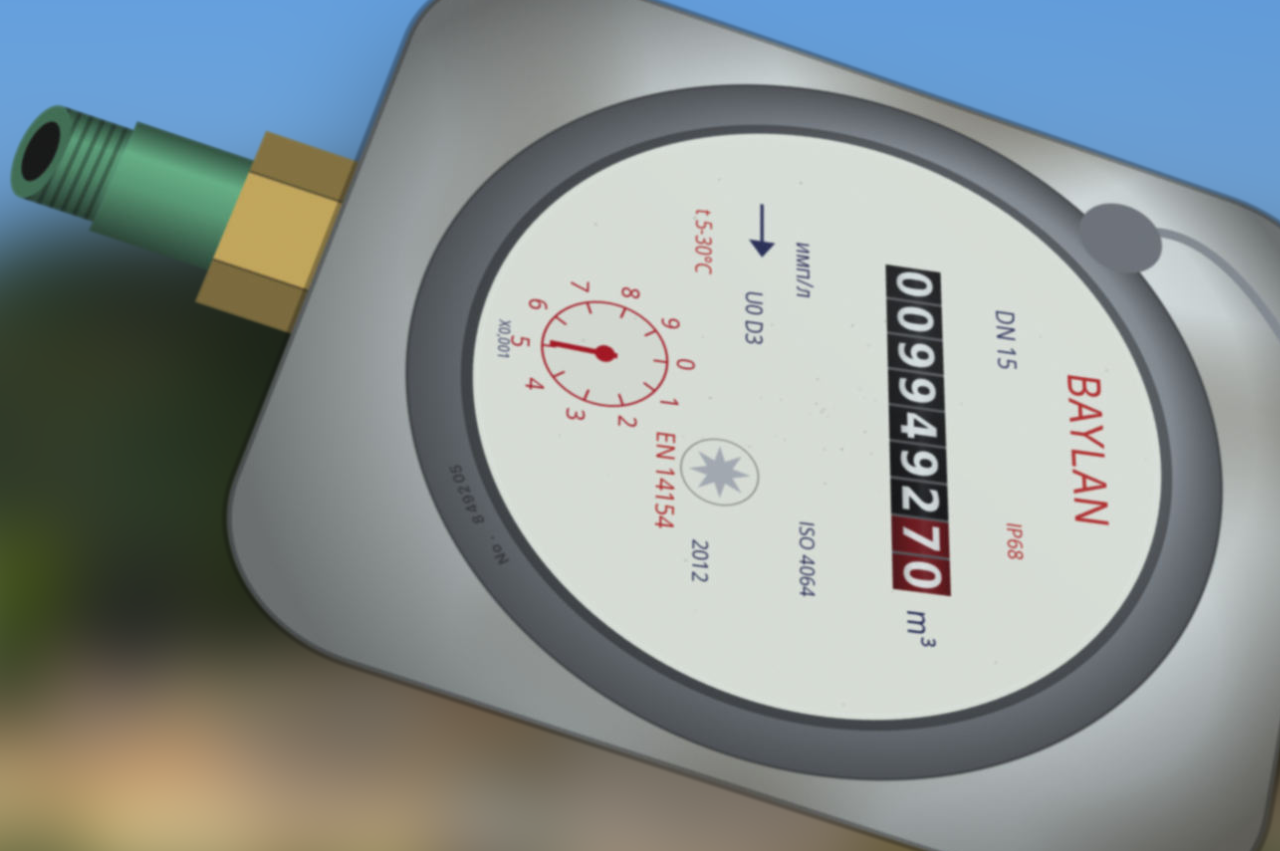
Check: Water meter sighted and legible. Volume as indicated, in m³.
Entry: 99492.705 m³
